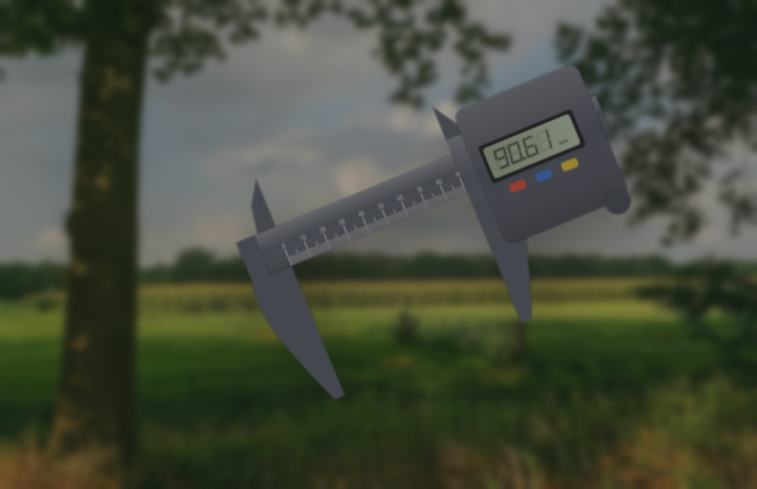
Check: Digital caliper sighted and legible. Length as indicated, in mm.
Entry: 90.61 mm
